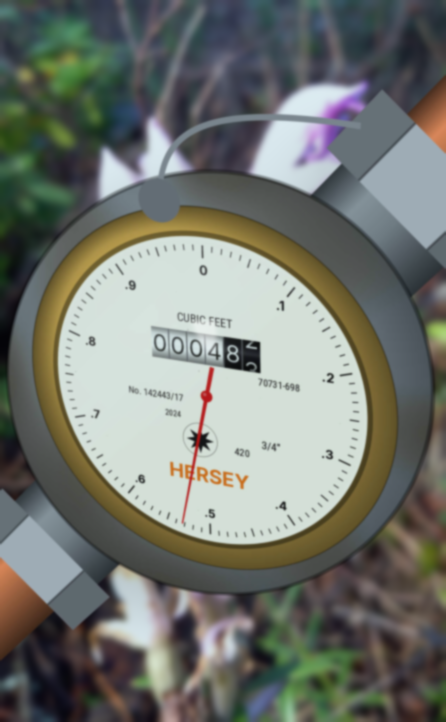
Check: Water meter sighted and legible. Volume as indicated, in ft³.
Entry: 482.53 ft³
